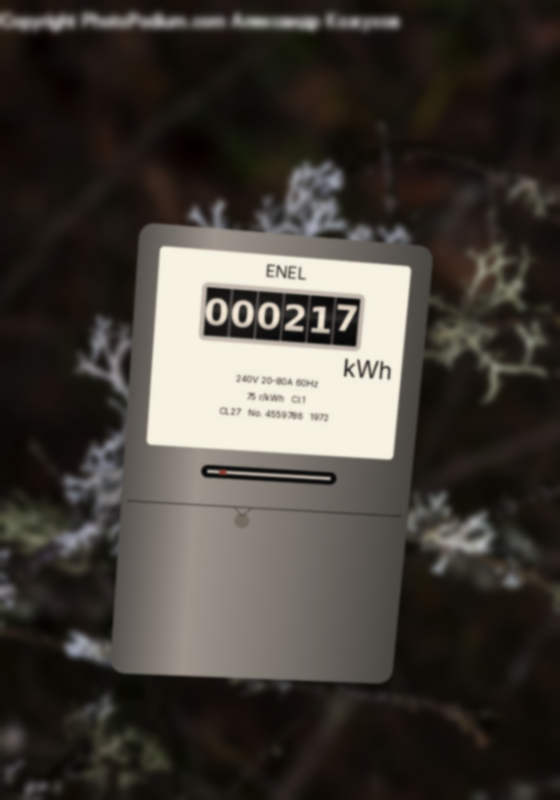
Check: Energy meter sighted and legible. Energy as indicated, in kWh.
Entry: 217 kWh
